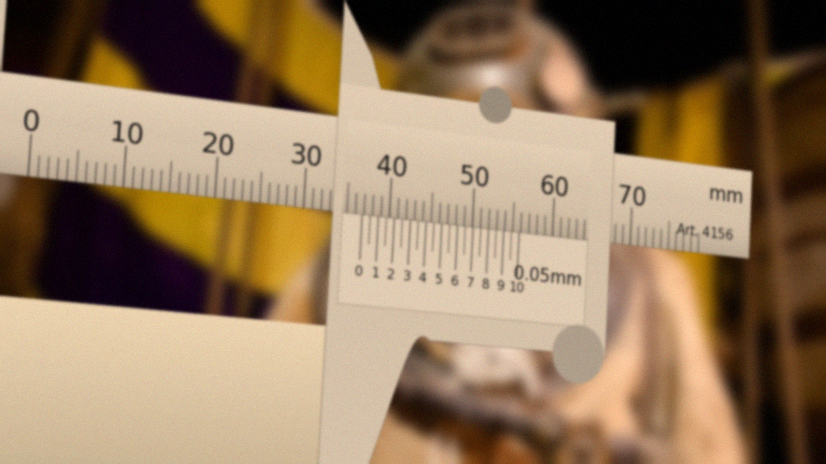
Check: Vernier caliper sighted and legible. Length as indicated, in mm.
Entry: 36.8 mm
